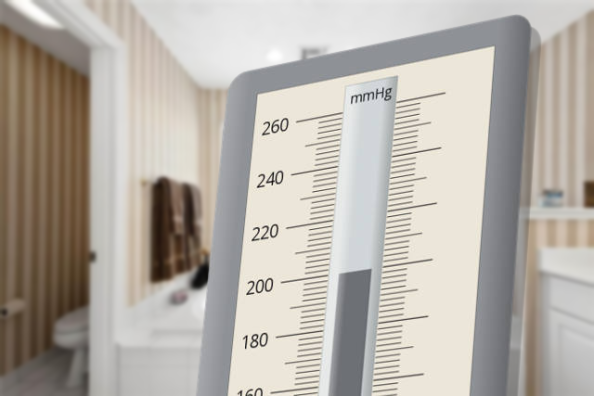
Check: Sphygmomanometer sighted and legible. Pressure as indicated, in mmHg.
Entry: 200 mmHg
